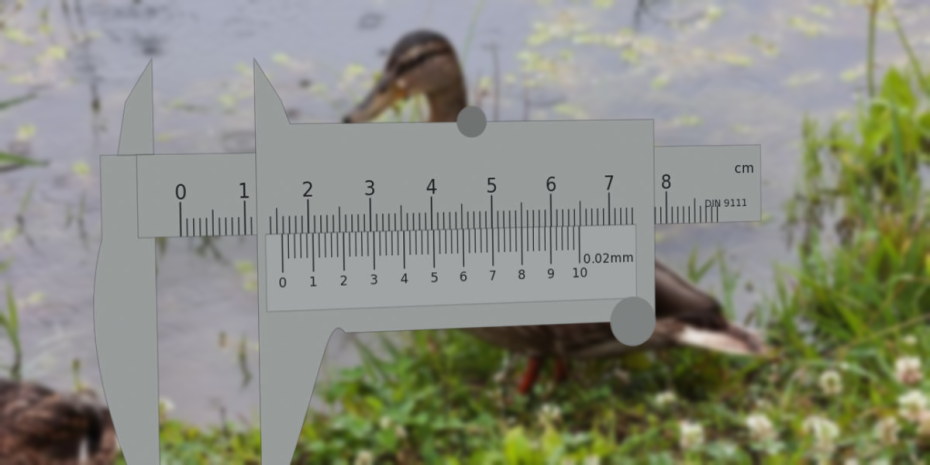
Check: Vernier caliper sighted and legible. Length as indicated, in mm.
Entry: 15.8 mm
